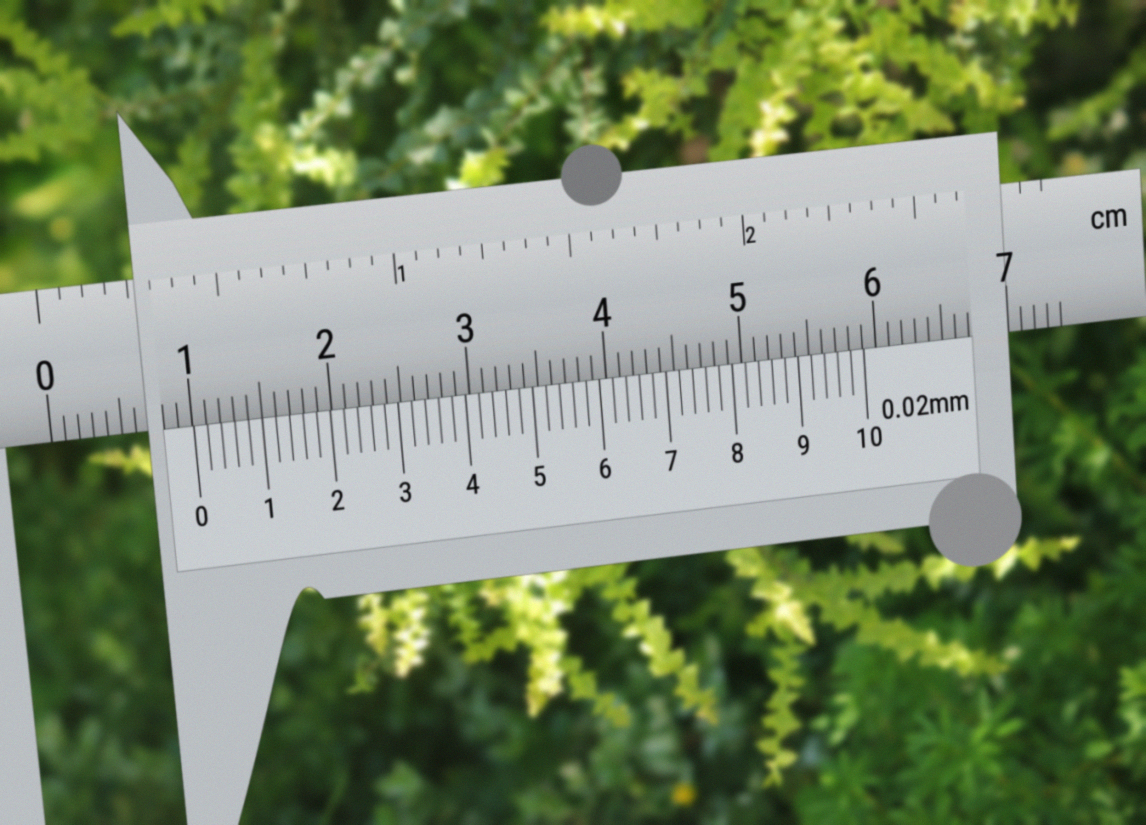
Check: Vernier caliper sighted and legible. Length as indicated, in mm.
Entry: 10.1 mm
